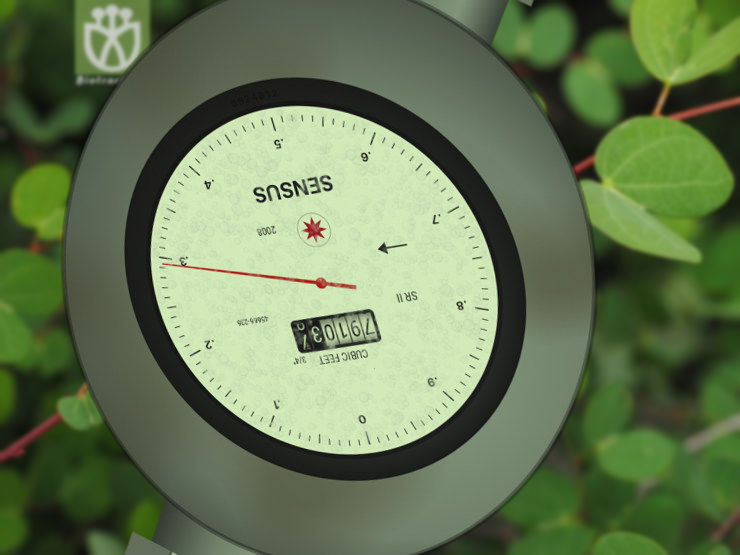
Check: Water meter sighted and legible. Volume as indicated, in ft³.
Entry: 791037.29 ft³
